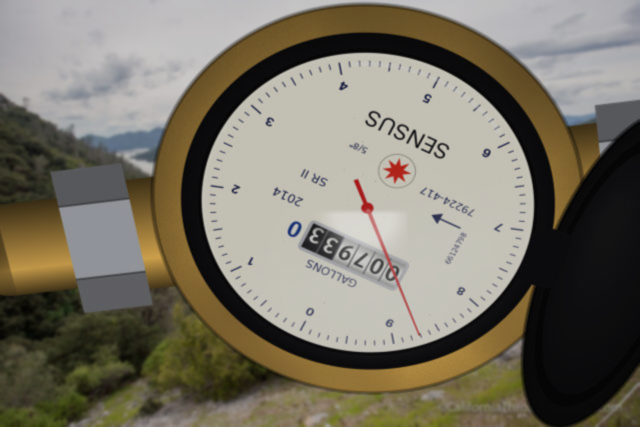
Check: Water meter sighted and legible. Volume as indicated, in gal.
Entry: 79328.7 gal
